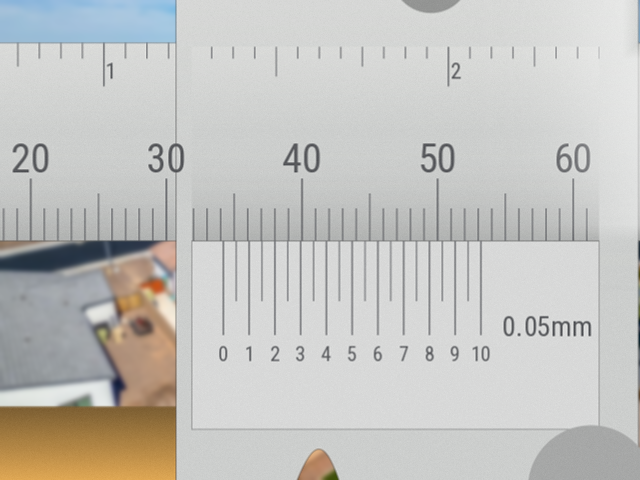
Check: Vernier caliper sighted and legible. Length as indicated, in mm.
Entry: 34.2 mm
